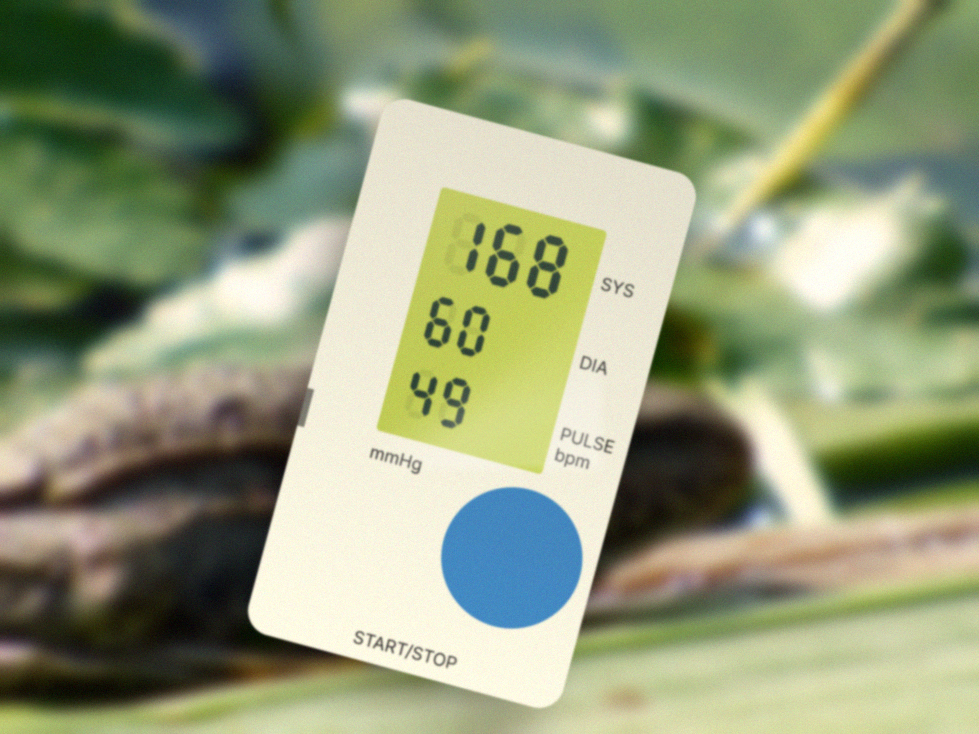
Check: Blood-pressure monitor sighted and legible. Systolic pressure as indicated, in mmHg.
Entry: 168 mmHg
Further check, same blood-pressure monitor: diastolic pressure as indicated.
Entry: 60 mmHg
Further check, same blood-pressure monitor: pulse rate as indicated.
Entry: 49 bpm
